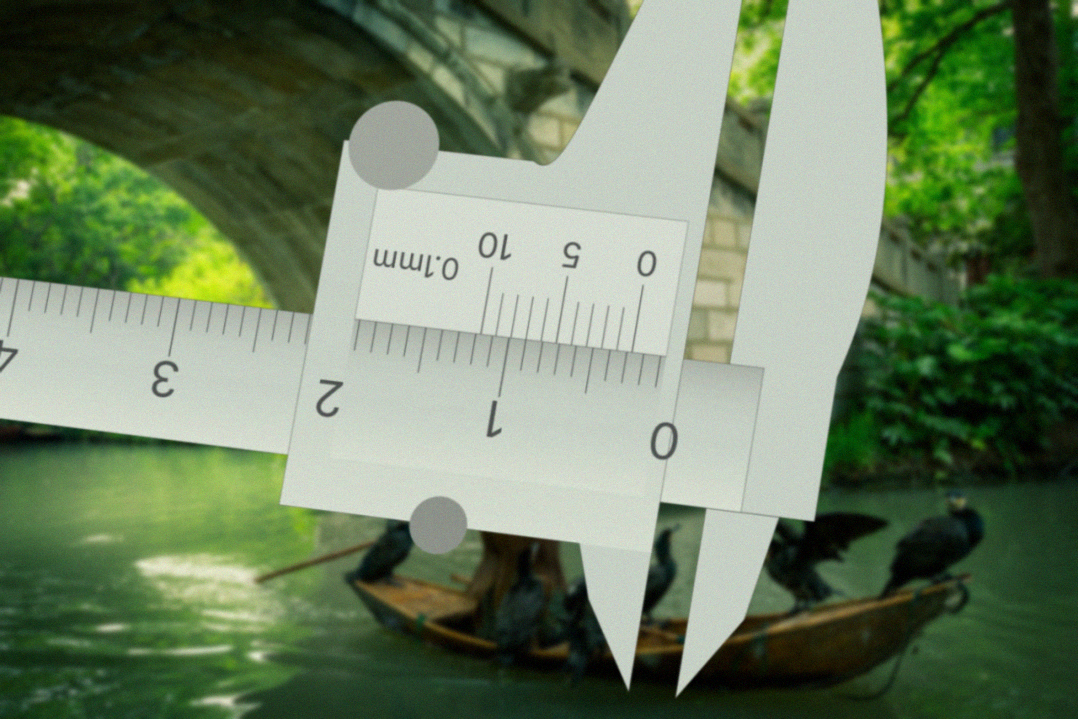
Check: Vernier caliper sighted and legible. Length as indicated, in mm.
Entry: 2.7 mm
